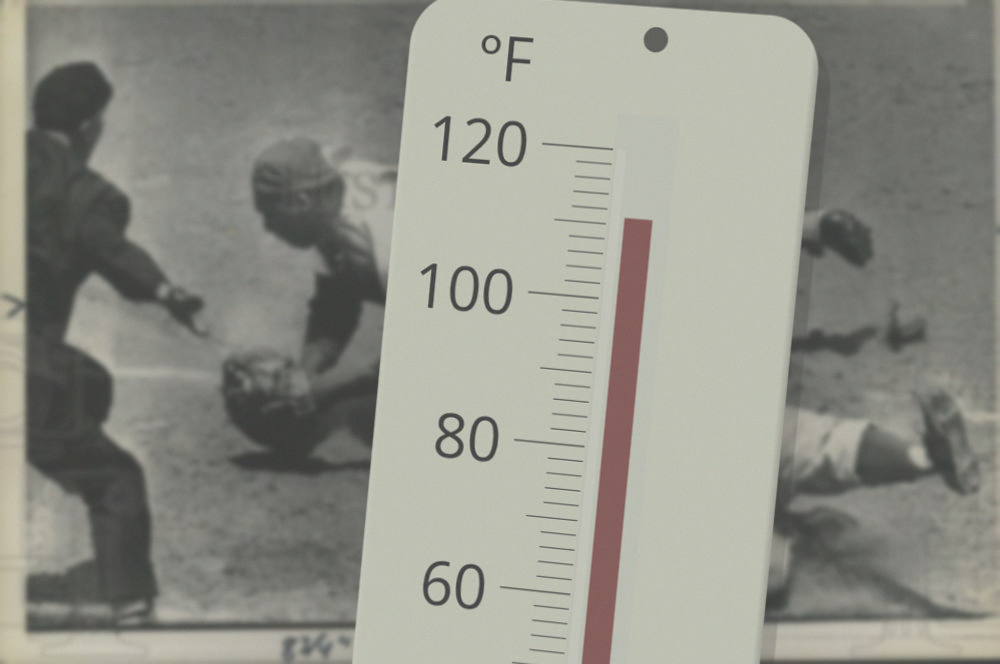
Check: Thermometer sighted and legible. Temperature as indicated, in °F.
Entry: 111 °F
